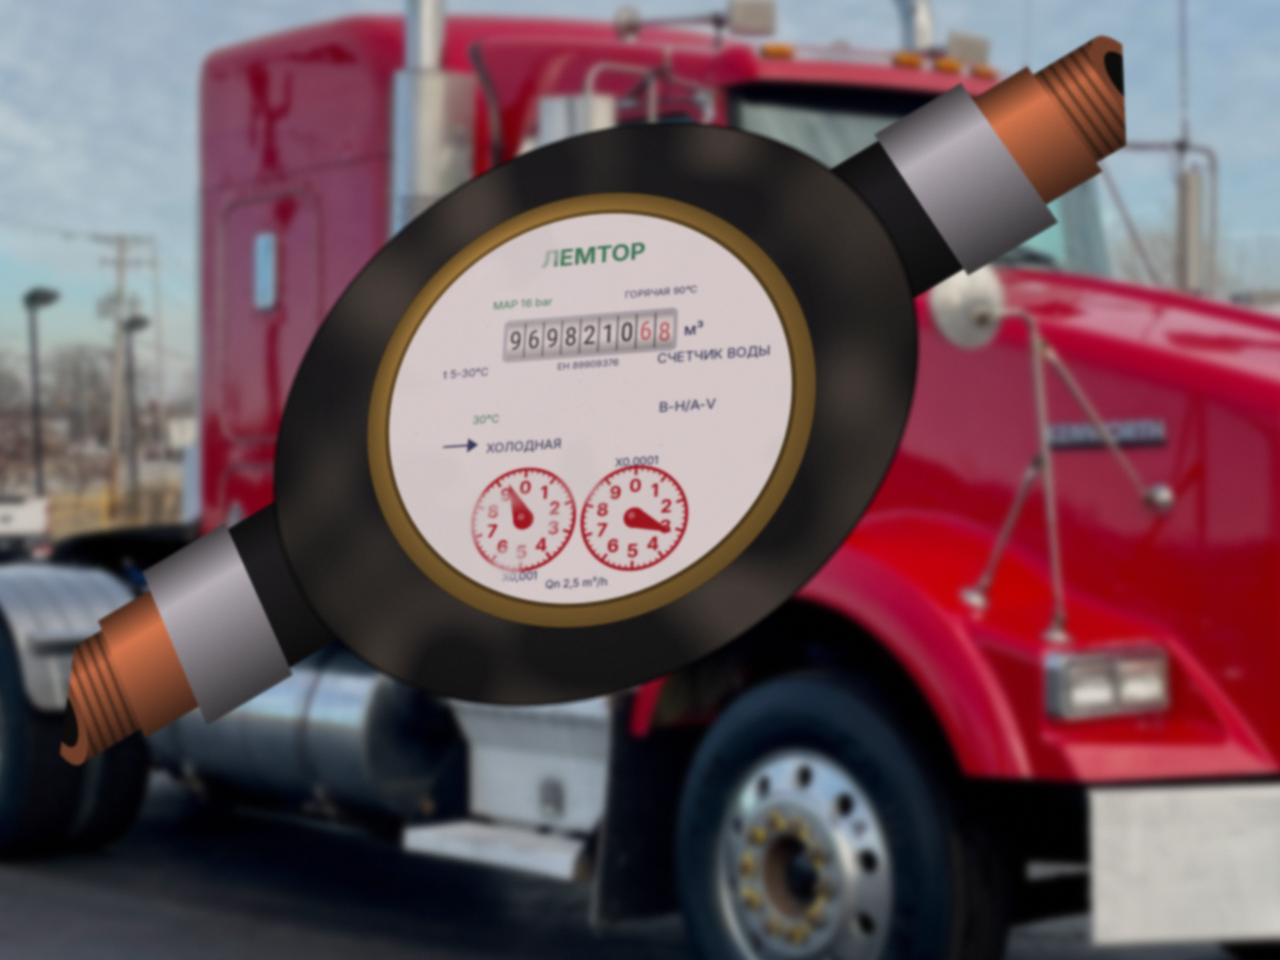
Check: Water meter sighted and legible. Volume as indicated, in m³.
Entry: 9698210.6793 m³
